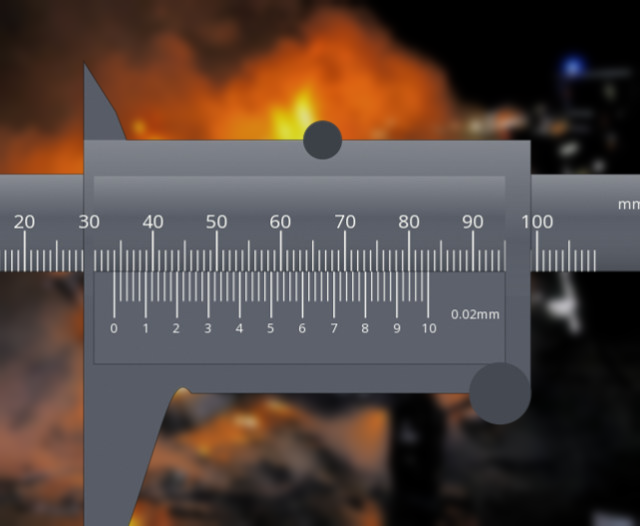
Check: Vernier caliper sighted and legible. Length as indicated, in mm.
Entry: 34.0 mm
